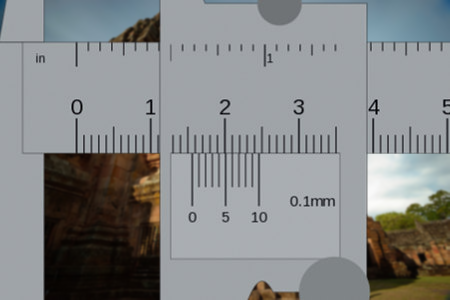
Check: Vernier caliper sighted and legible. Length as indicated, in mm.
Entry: 15.6 mm
